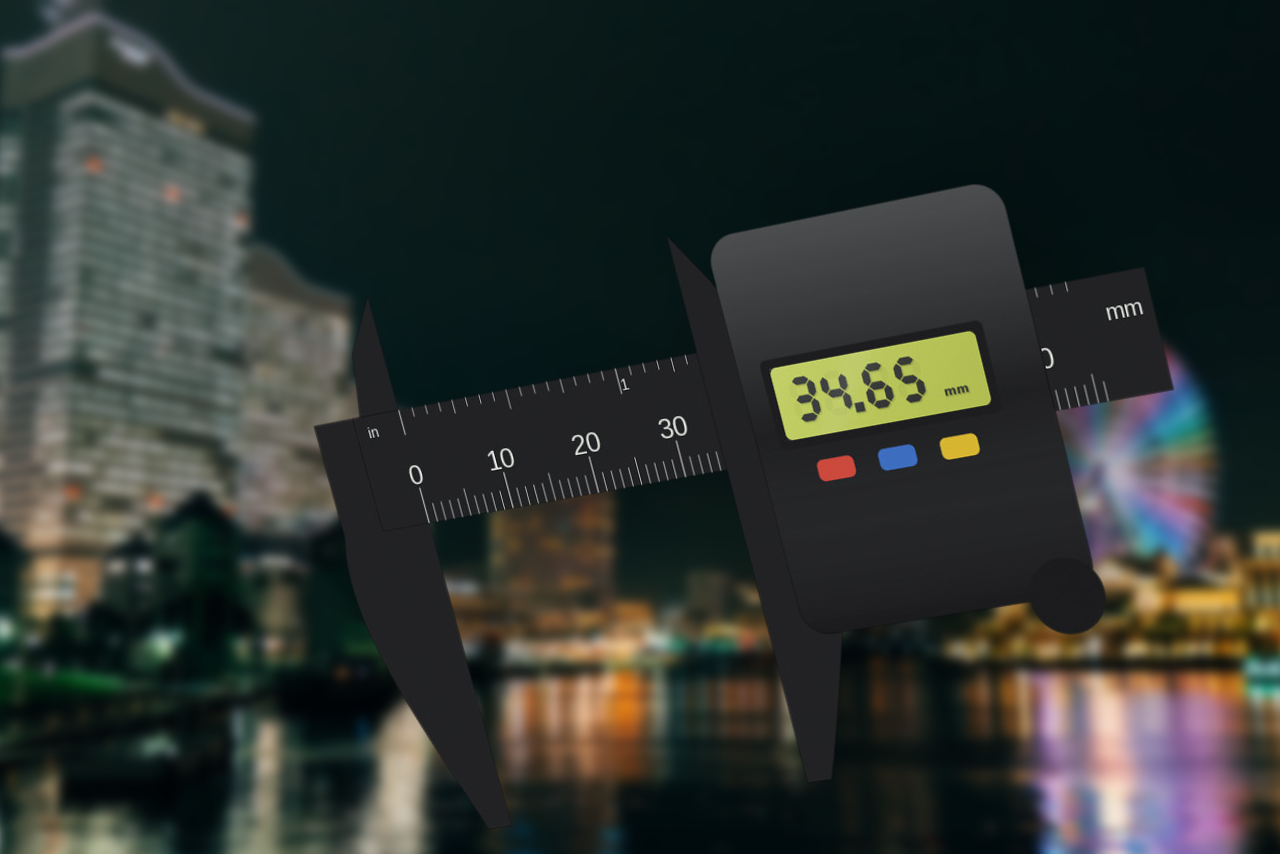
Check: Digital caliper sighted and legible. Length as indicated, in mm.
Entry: 34.65 mm
